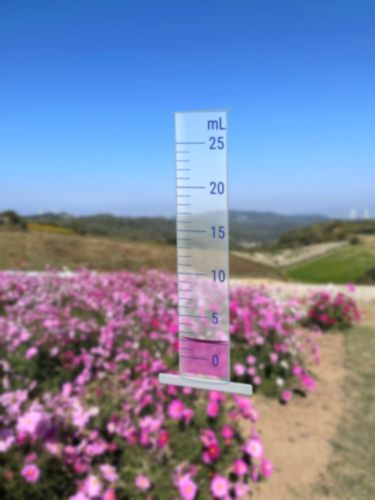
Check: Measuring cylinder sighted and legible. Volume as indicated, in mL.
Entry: 2 mL
